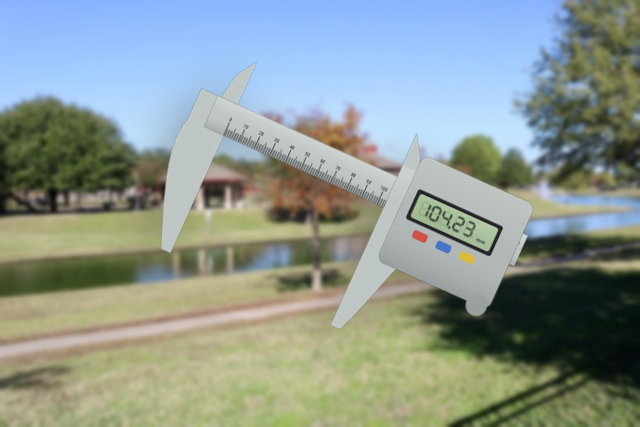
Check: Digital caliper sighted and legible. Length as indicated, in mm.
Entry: 104.23 mm
